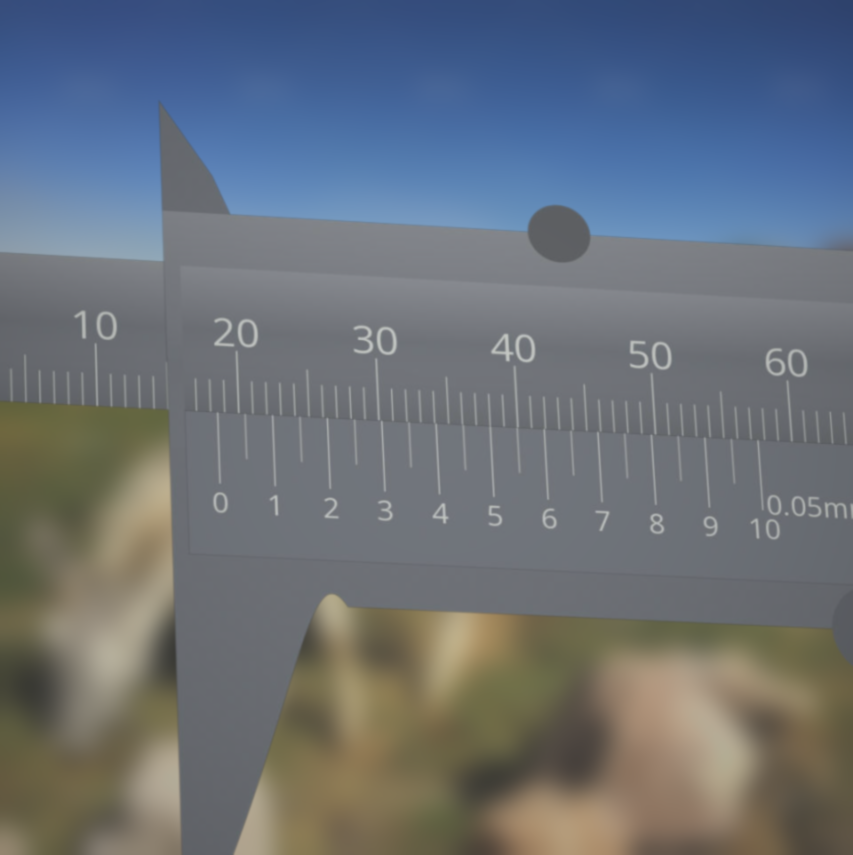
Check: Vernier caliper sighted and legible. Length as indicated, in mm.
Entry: 18.5 mm
